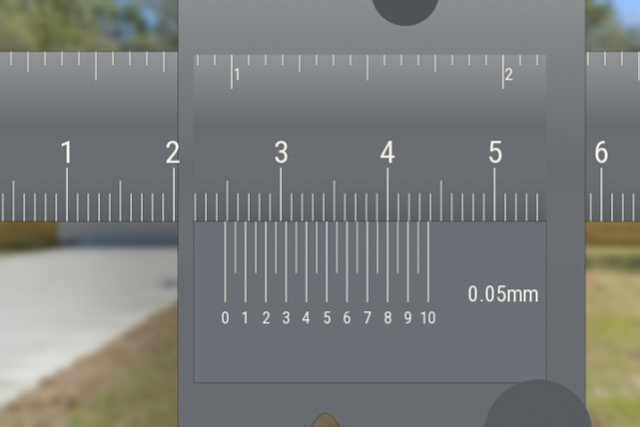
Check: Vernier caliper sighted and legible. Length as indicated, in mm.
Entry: 24.8 mm
